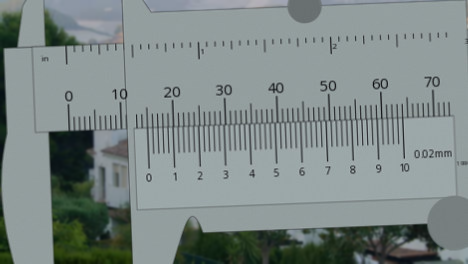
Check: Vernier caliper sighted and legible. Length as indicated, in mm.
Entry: 15.0 mm
